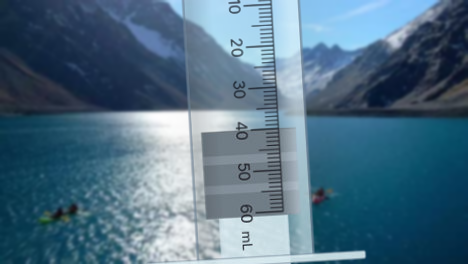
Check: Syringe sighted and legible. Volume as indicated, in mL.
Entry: 40 mL
